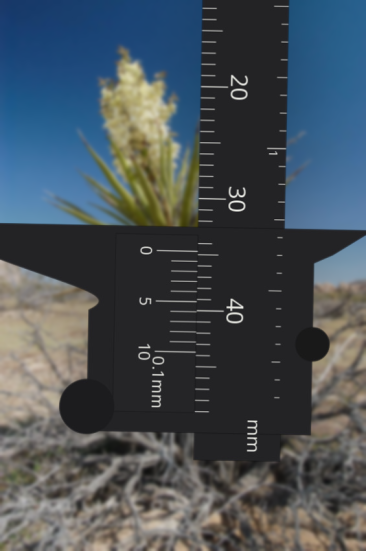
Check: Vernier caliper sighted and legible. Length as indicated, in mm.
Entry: 34.7 mm
